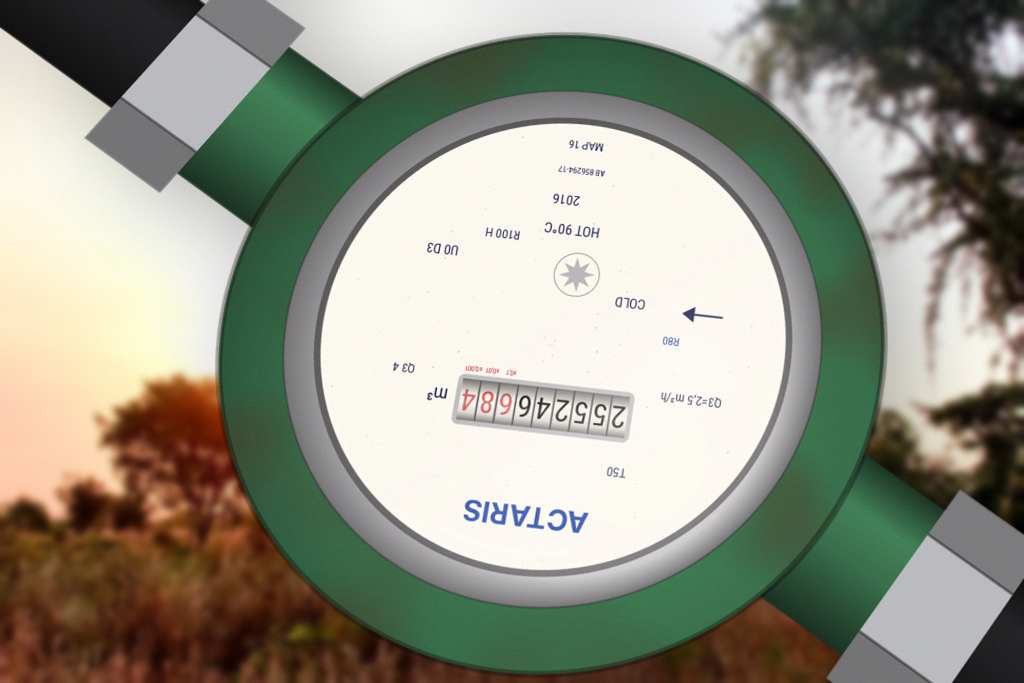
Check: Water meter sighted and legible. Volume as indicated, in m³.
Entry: 255246.684 m³
